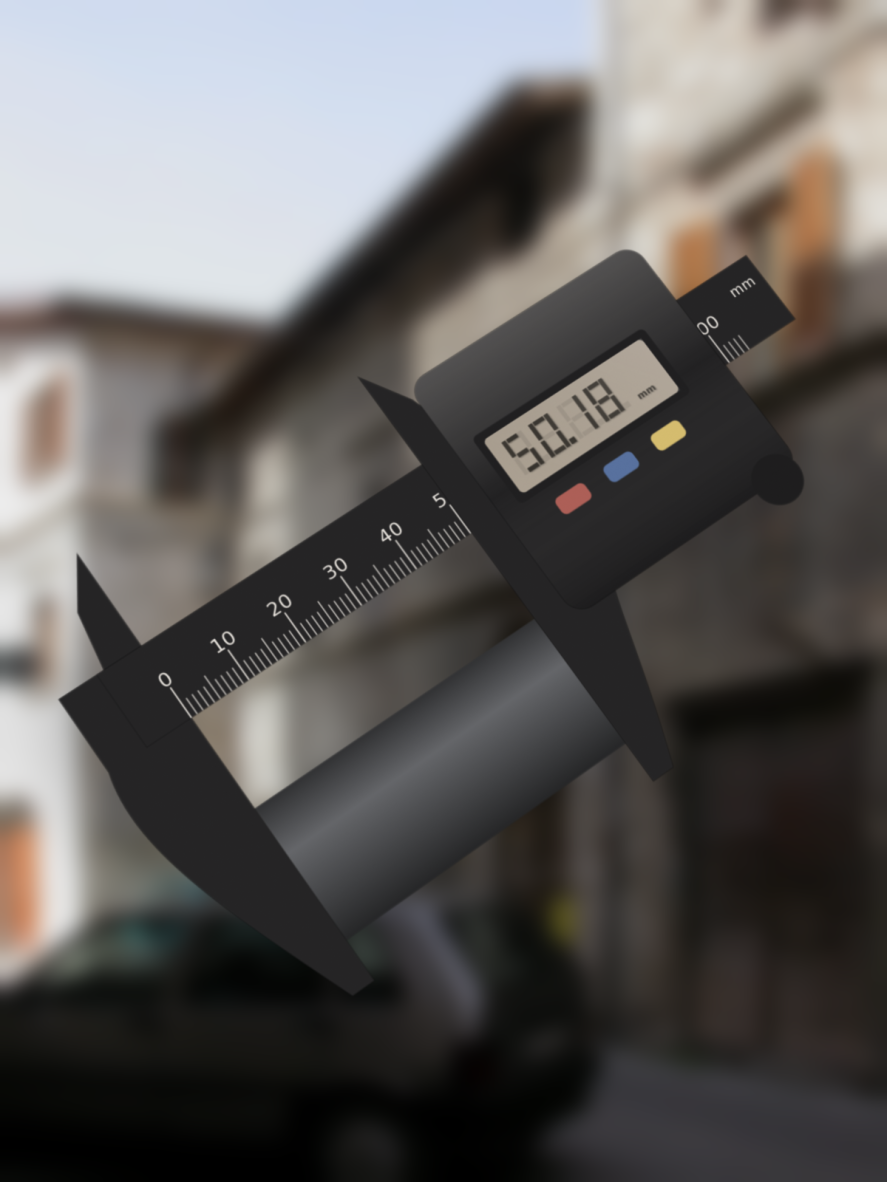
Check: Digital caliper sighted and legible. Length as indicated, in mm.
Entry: 50.18 mm
